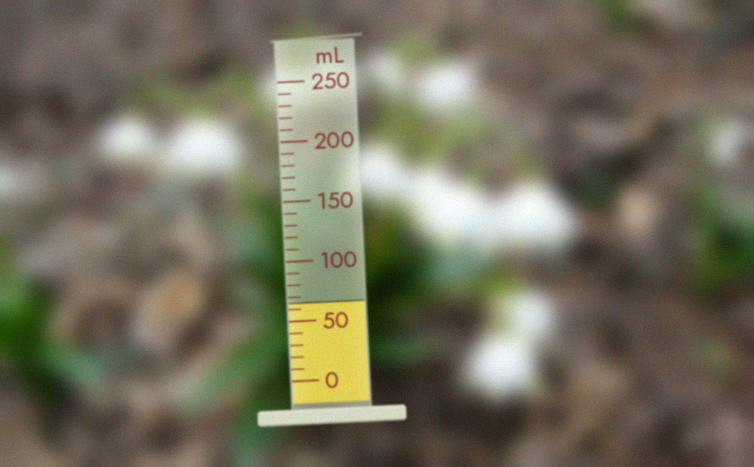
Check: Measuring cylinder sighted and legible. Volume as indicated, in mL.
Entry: 65 mL
